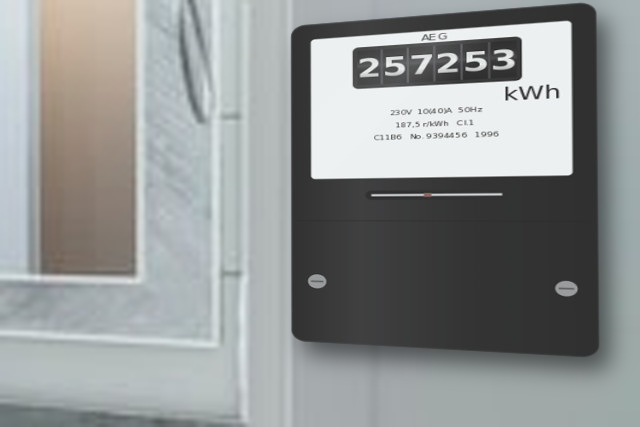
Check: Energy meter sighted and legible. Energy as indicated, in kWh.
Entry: 257253 kWh
